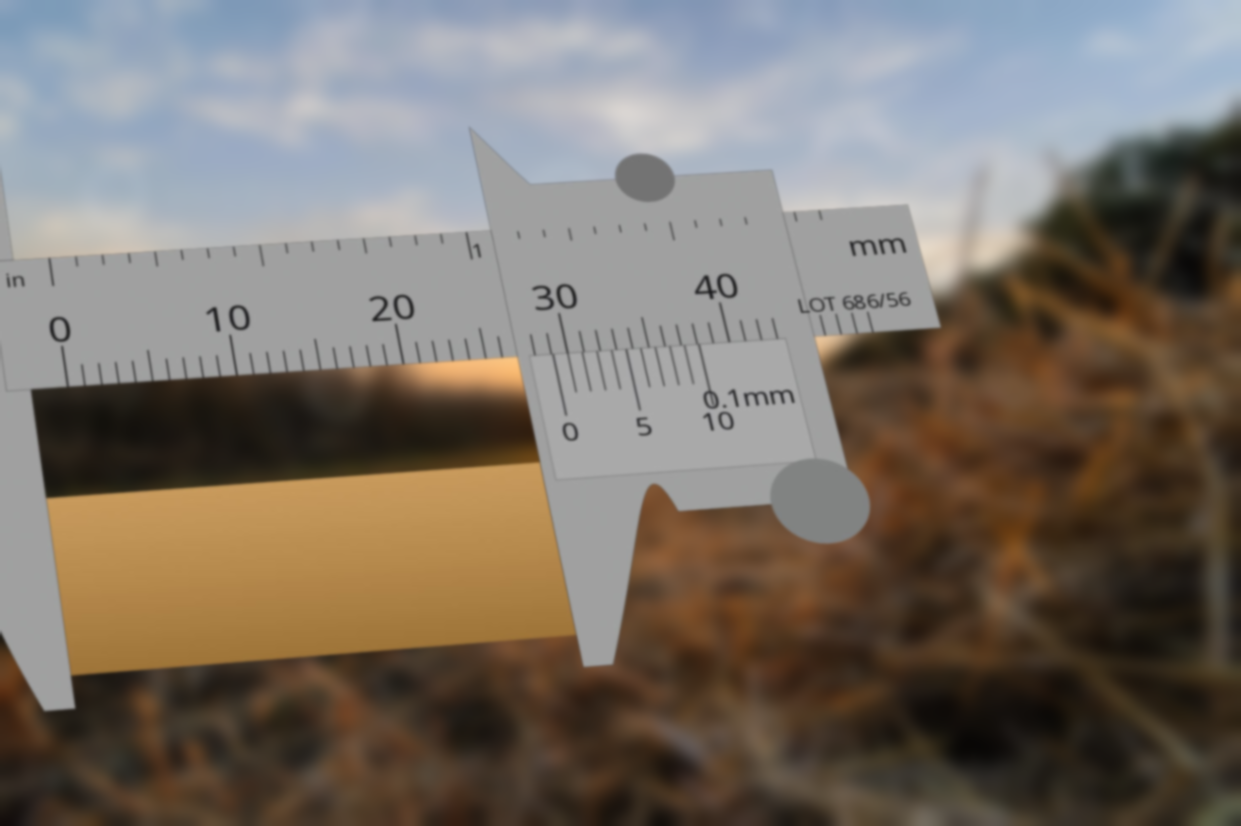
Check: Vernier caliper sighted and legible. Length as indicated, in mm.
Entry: 29.1 mm
